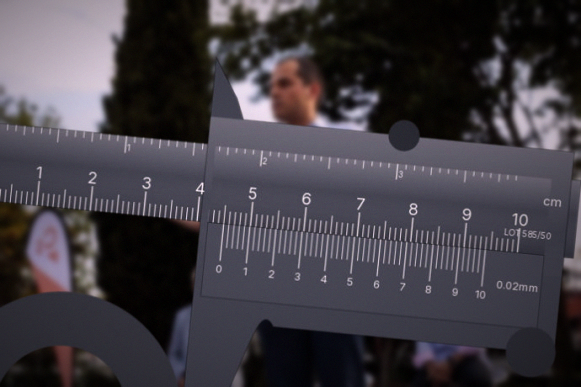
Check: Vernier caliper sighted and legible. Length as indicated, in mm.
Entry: 45.0 mm
